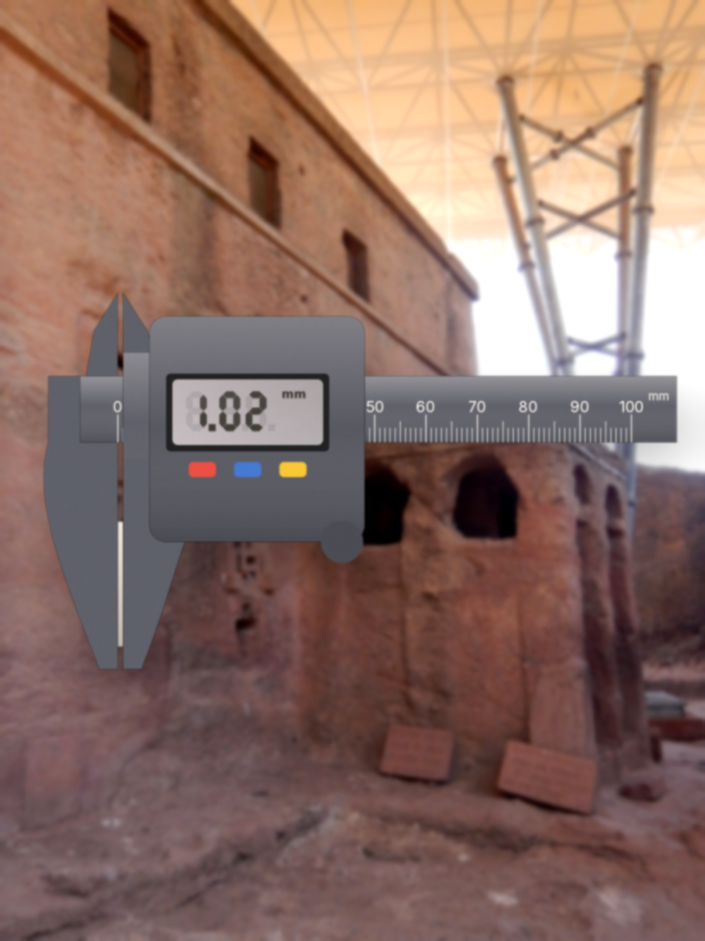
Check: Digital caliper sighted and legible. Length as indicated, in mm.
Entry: 1.02 mm
